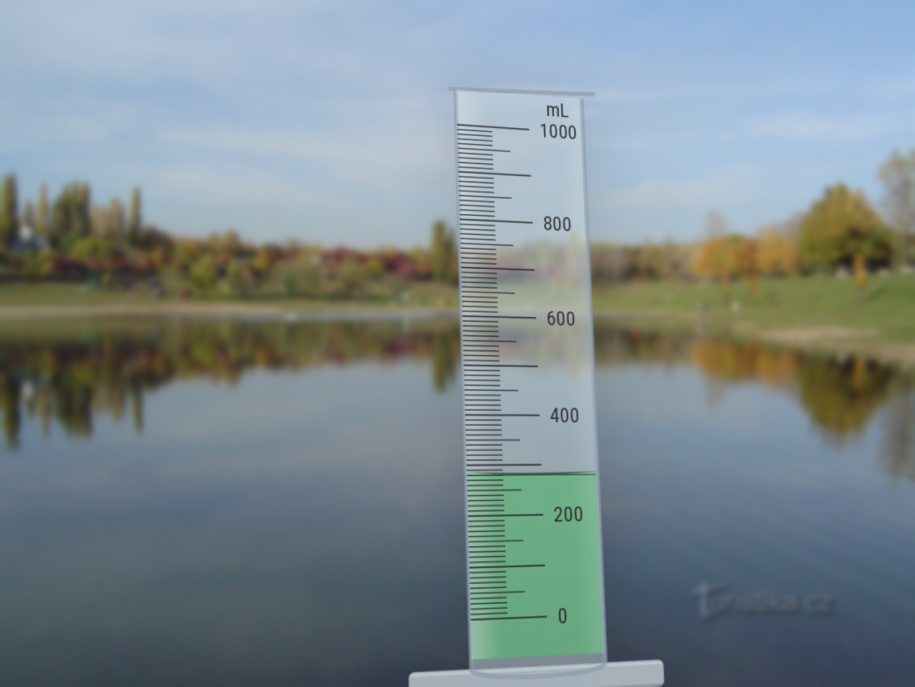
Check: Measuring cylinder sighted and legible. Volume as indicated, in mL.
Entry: 280 mL
